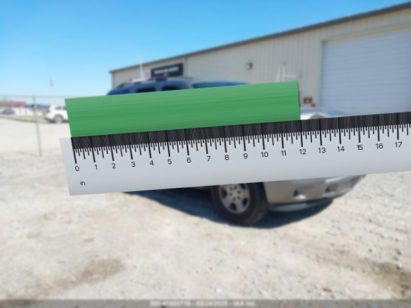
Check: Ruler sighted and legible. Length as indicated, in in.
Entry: 12 in
